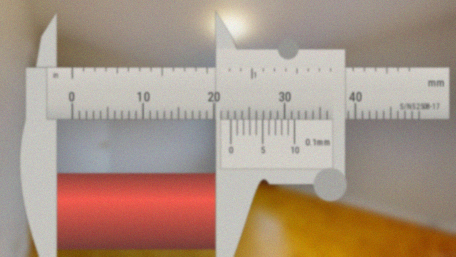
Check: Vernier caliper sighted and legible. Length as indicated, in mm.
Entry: 22.4 mm
